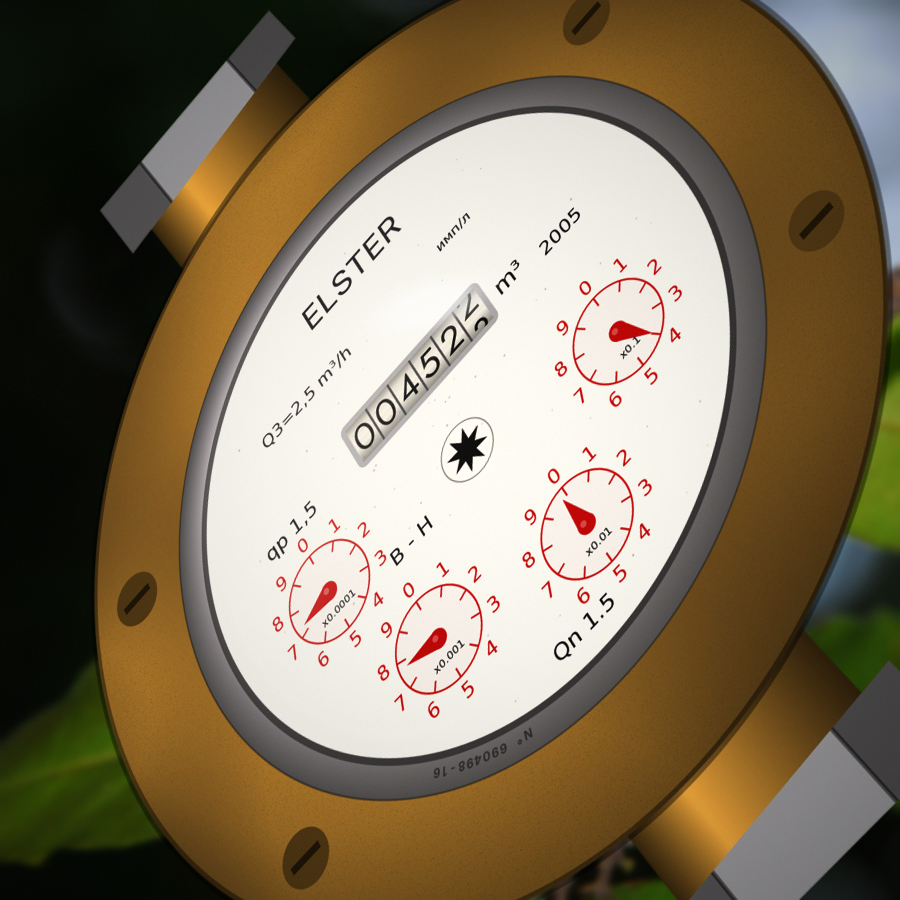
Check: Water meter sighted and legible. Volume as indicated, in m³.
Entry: 4522.3977 m³
